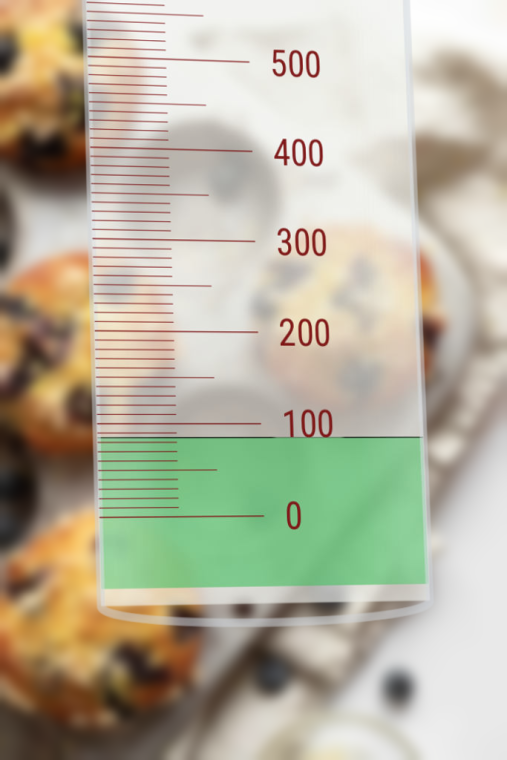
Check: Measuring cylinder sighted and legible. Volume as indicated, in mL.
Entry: 85 mL
